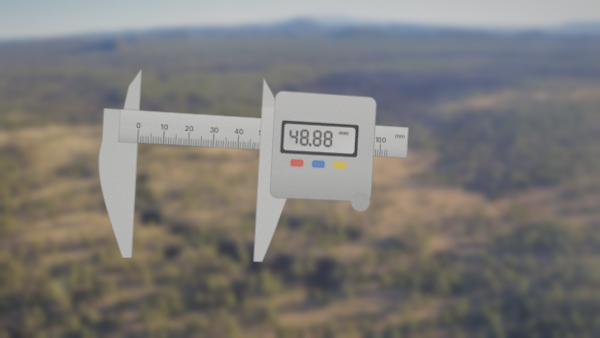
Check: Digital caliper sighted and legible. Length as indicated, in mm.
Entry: 48.88 mm
